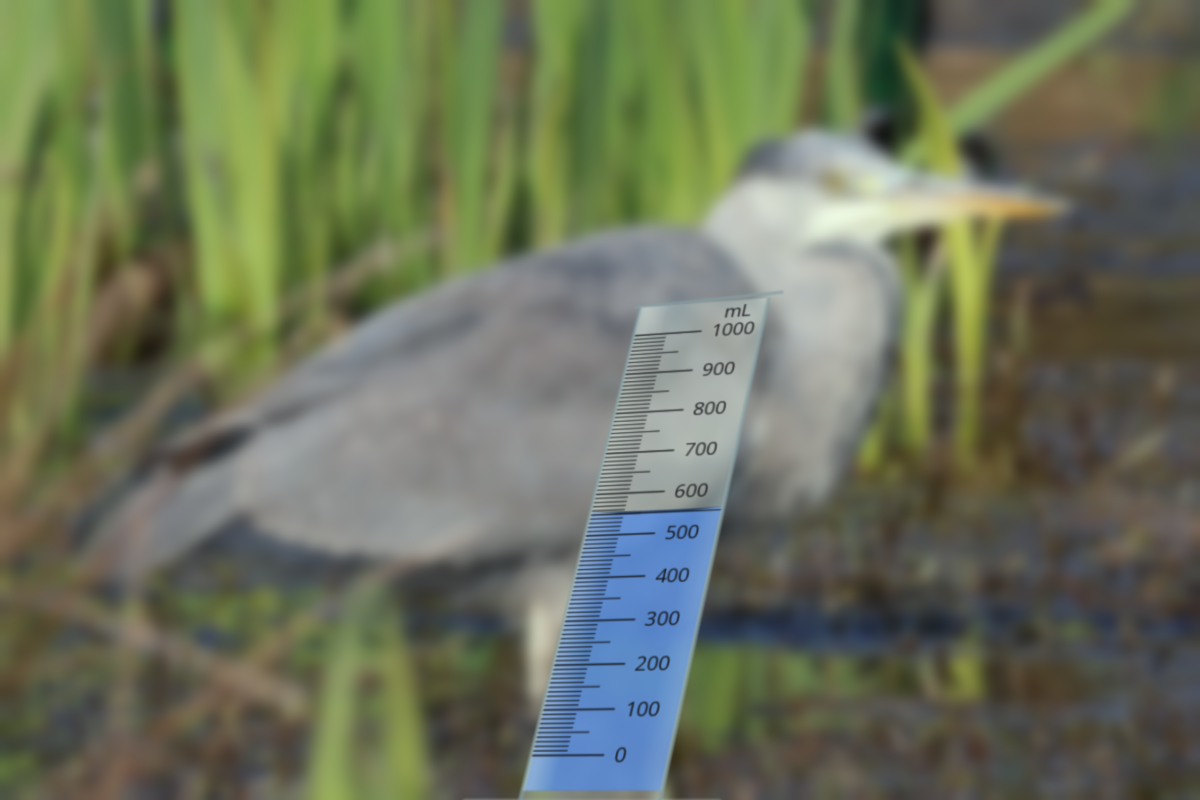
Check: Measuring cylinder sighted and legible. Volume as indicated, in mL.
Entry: 550 mL
